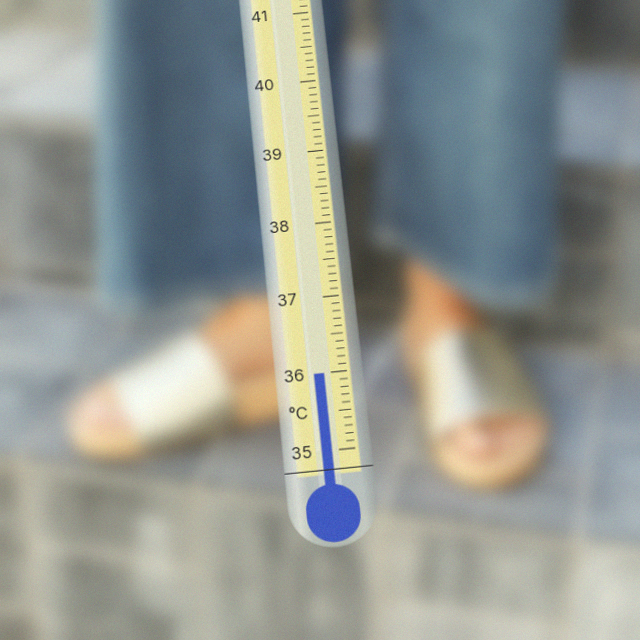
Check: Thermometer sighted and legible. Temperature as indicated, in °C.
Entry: 36 °C
